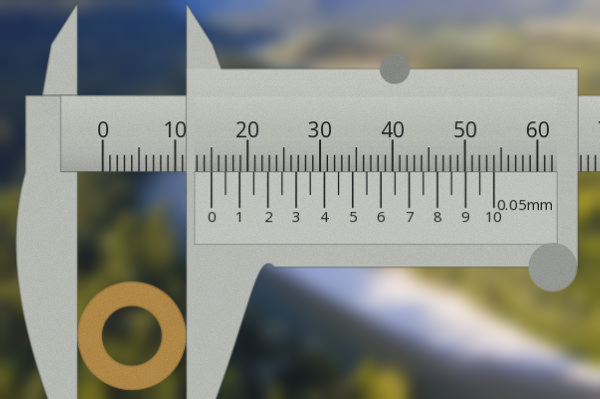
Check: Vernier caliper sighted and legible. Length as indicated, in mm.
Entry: 15.0 mm
